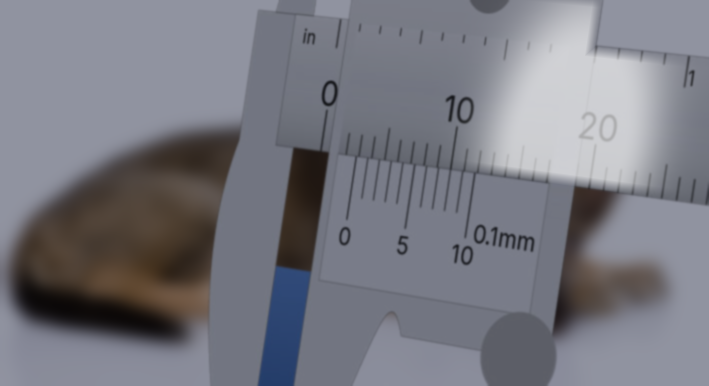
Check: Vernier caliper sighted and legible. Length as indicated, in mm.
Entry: 2.8 mm
